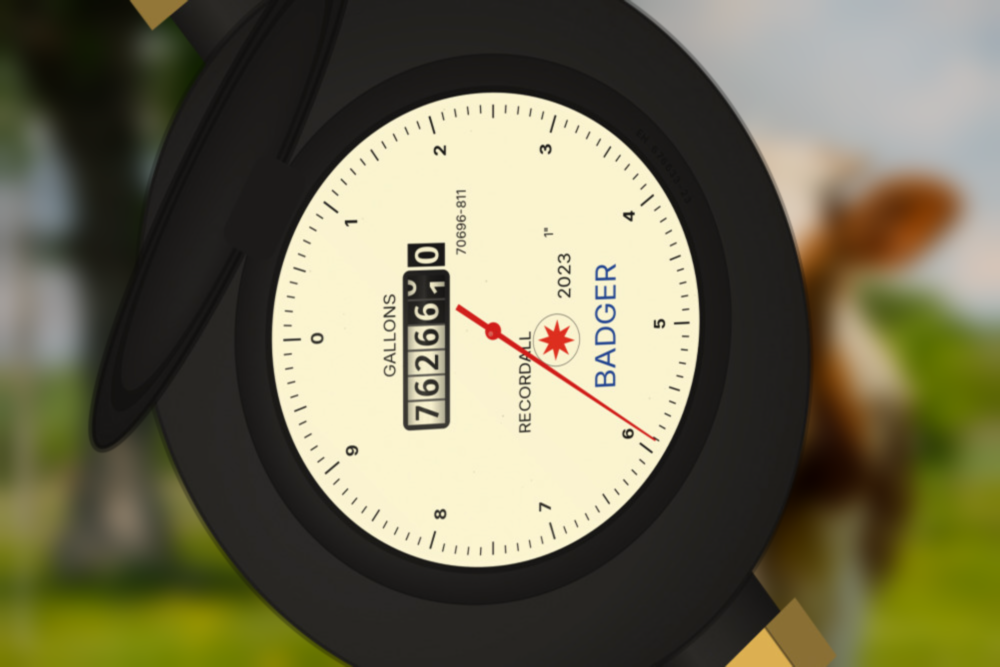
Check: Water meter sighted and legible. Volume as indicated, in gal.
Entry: 7626605.9 gal
